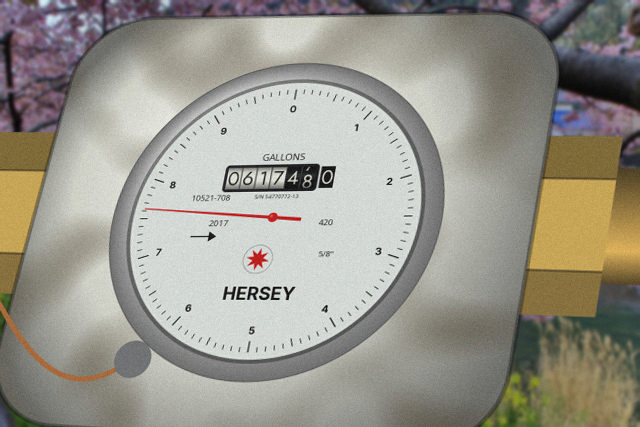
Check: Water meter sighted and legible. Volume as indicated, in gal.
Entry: 617477.6 gal
